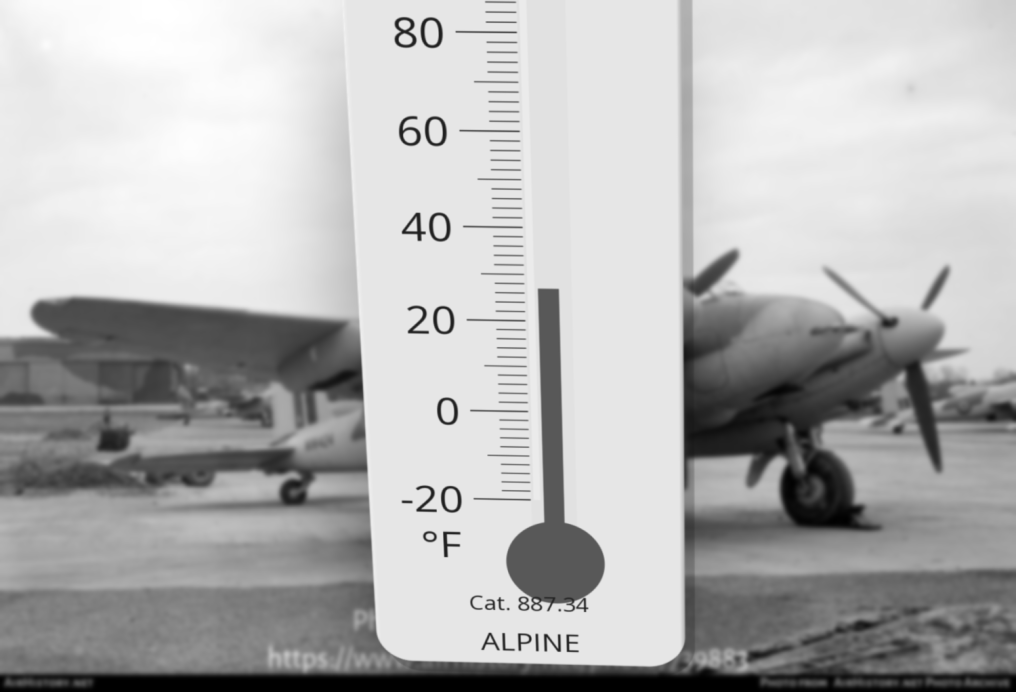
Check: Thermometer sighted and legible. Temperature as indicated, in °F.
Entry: 27 °F
